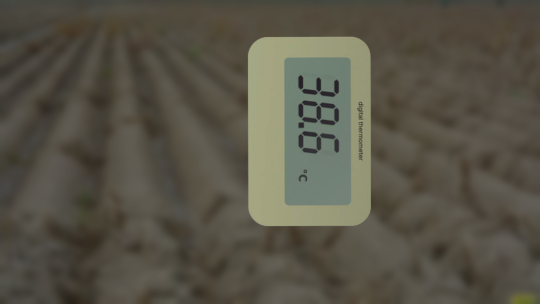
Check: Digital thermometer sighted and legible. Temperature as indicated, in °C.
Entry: 38.6 °C
